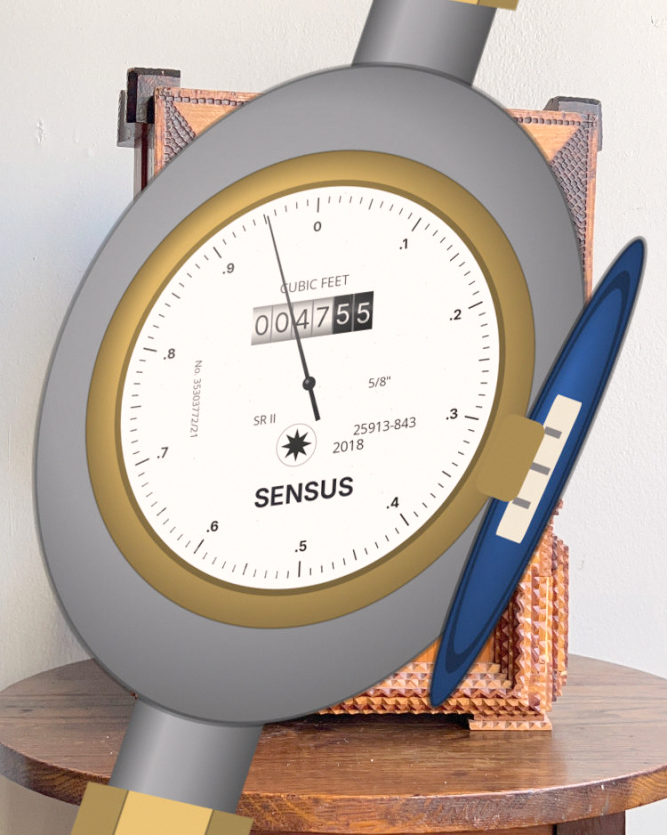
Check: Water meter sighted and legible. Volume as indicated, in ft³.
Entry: 4754.95 ft³
